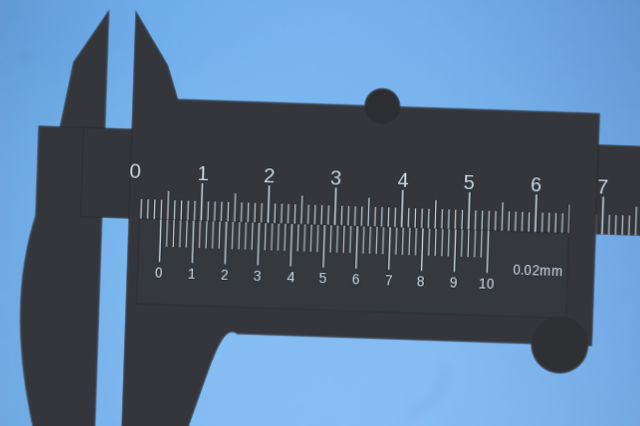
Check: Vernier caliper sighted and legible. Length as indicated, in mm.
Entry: 4.0 mm
